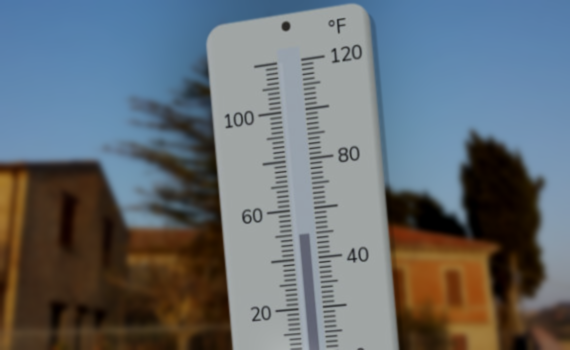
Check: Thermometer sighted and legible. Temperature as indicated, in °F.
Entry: 50 °F
